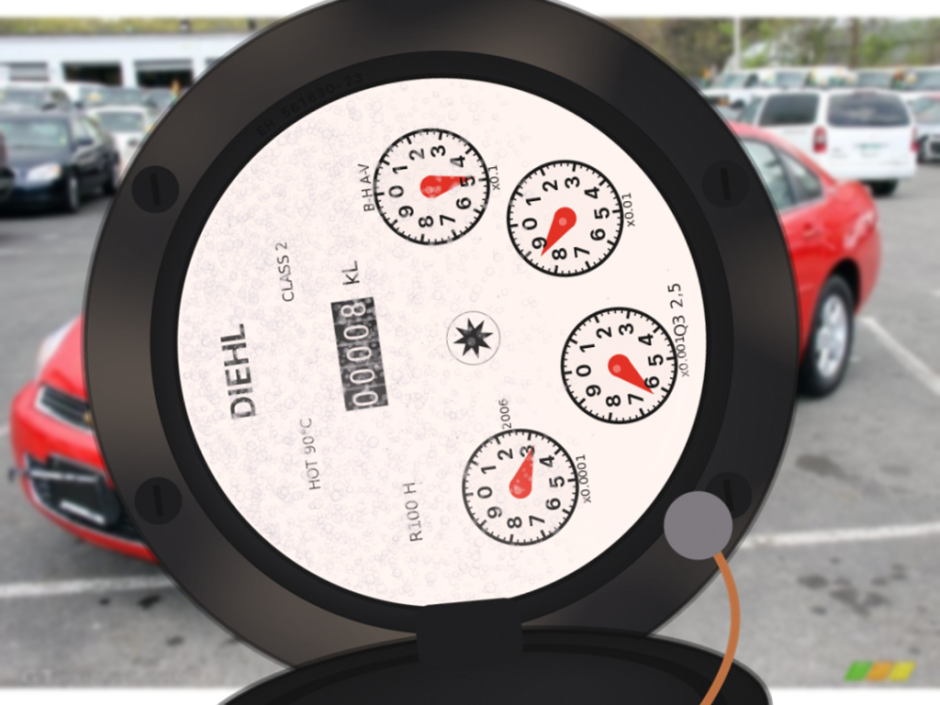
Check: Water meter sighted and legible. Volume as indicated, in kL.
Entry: 8.4863 kL
